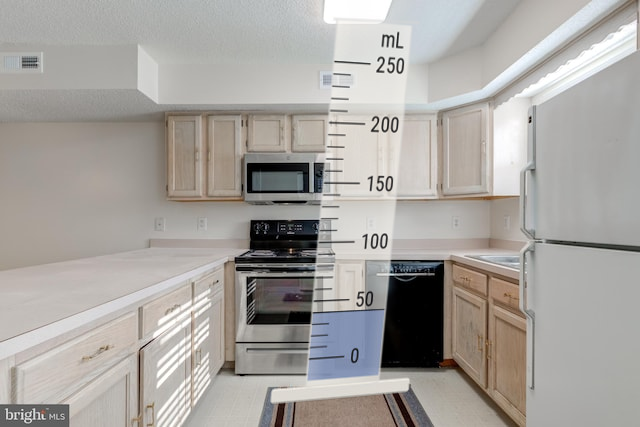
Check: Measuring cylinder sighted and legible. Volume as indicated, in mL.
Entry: 40 mL
